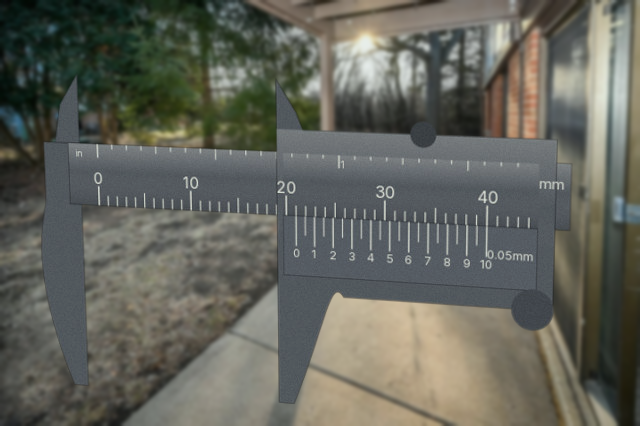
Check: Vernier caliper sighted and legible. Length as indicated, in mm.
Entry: 21.0 mm
